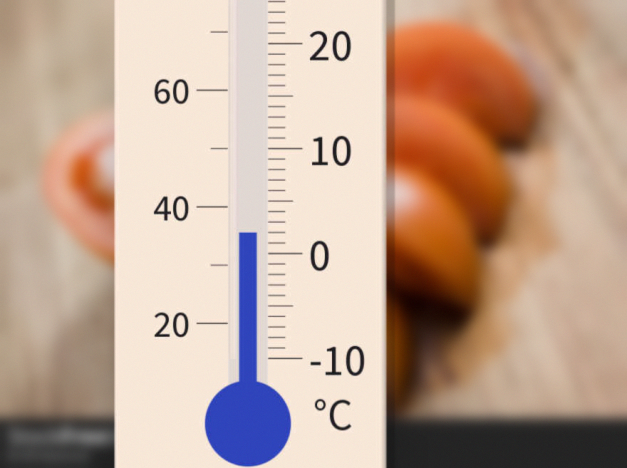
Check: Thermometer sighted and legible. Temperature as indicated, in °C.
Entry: 2 °C
